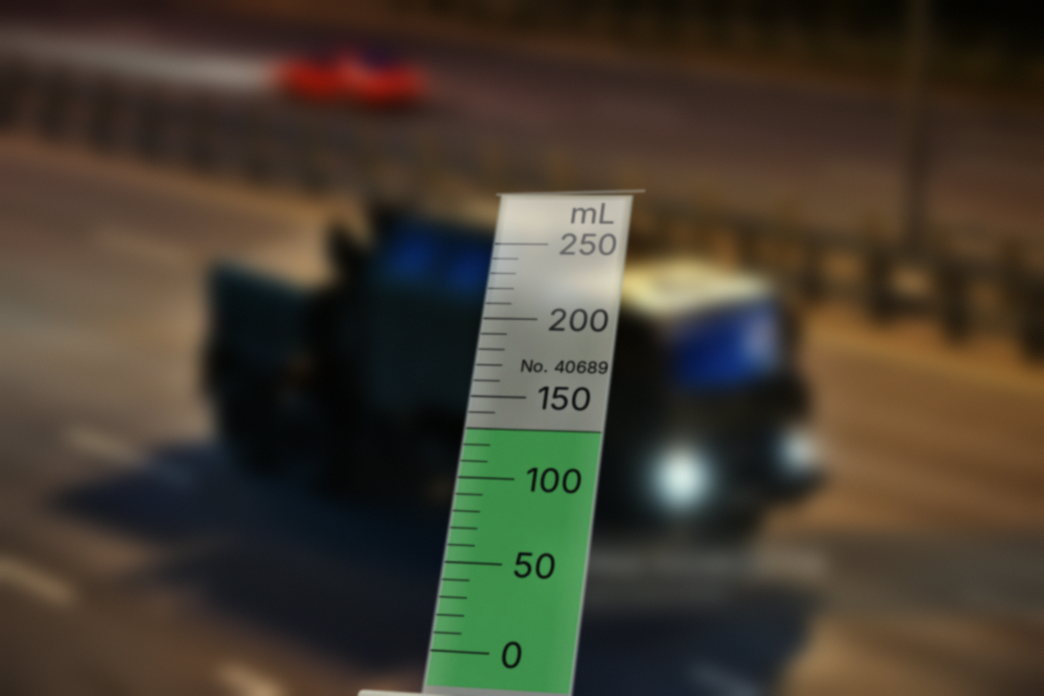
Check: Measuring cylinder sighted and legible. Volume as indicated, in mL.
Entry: 130 mL
